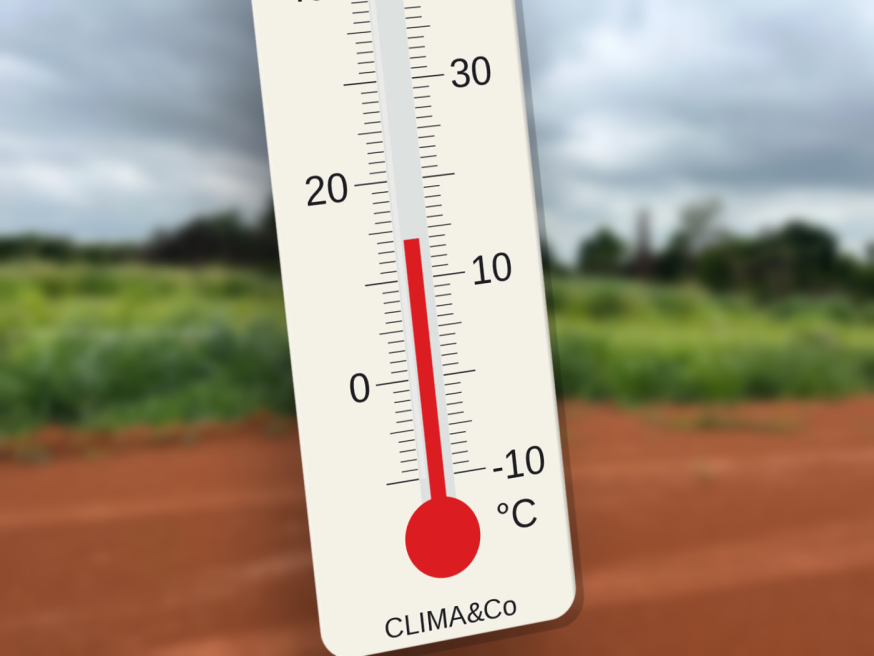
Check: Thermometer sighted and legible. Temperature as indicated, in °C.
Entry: 14 °C
